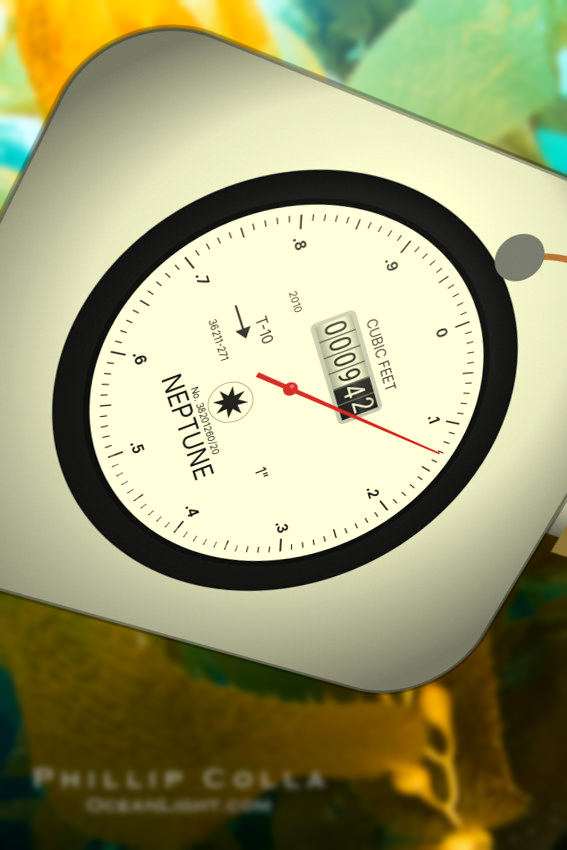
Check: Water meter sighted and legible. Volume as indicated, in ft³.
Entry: 942.13 ft³
